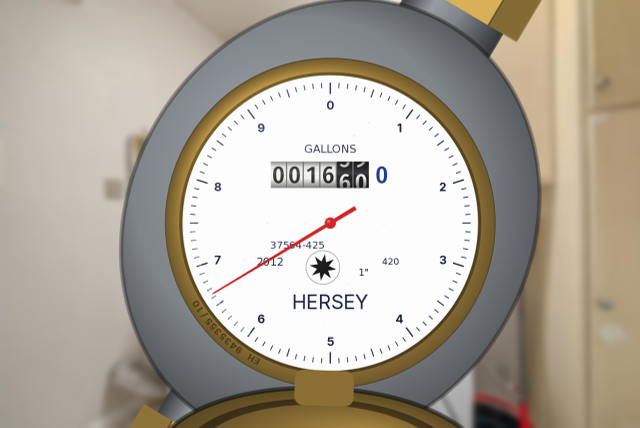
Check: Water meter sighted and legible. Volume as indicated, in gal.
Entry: 16596.6 gal
